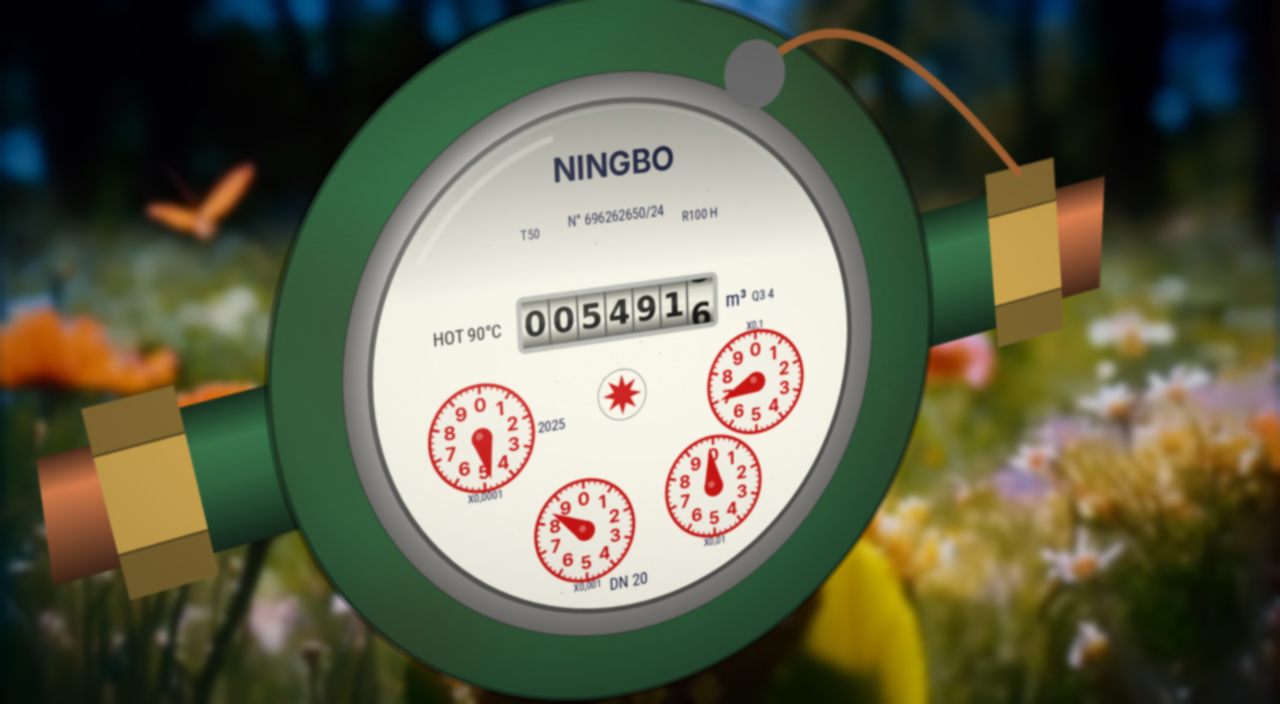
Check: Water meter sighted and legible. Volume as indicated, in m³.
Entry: 54915.6984 m³
